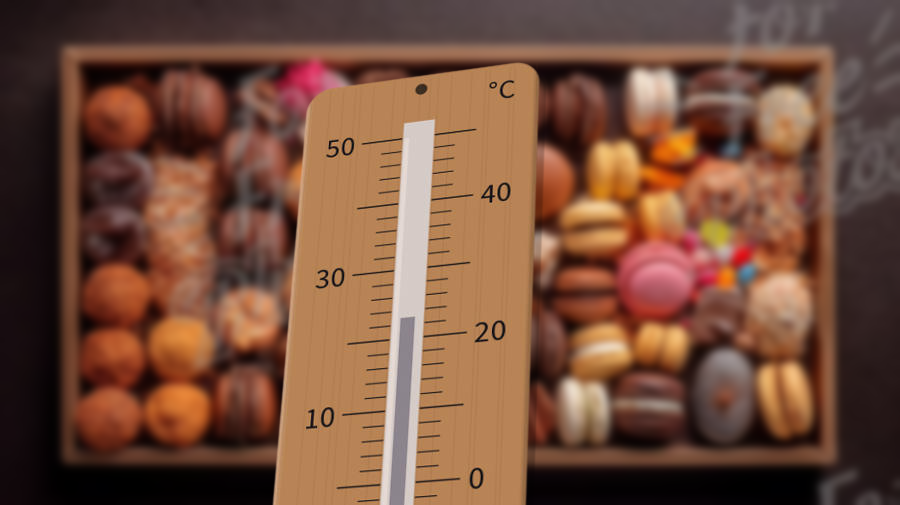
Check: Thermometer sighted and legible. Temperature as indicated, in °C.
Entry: 23 °C
